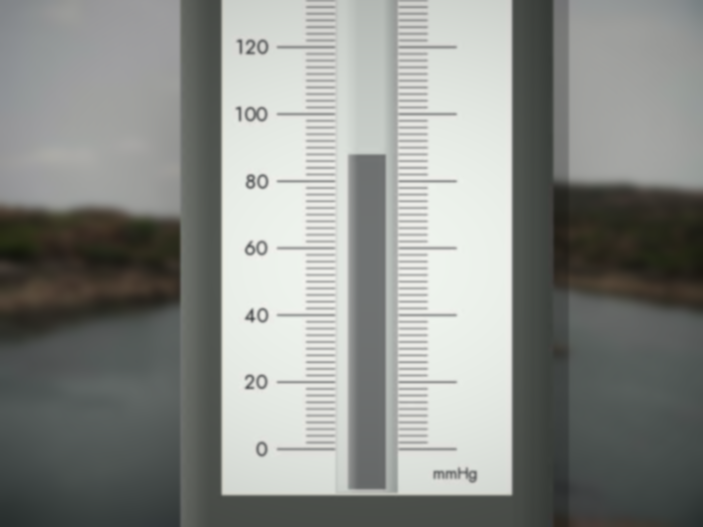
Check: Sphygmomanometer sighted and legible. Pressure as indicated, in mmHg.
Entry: 88 mmHg
